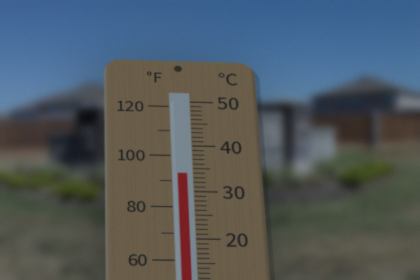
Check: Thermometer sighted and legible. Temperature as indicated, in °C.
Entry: 34 °C
